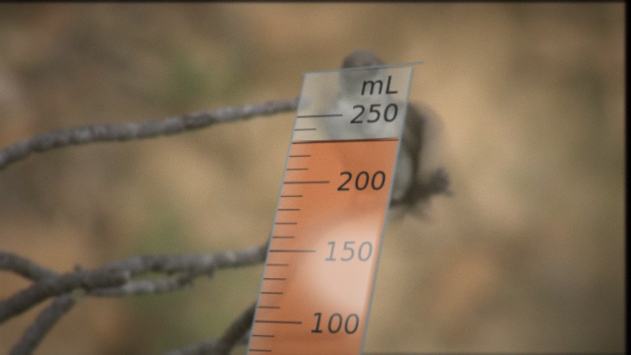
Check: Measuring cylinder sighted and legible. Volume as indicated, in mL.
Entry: 230 mL
